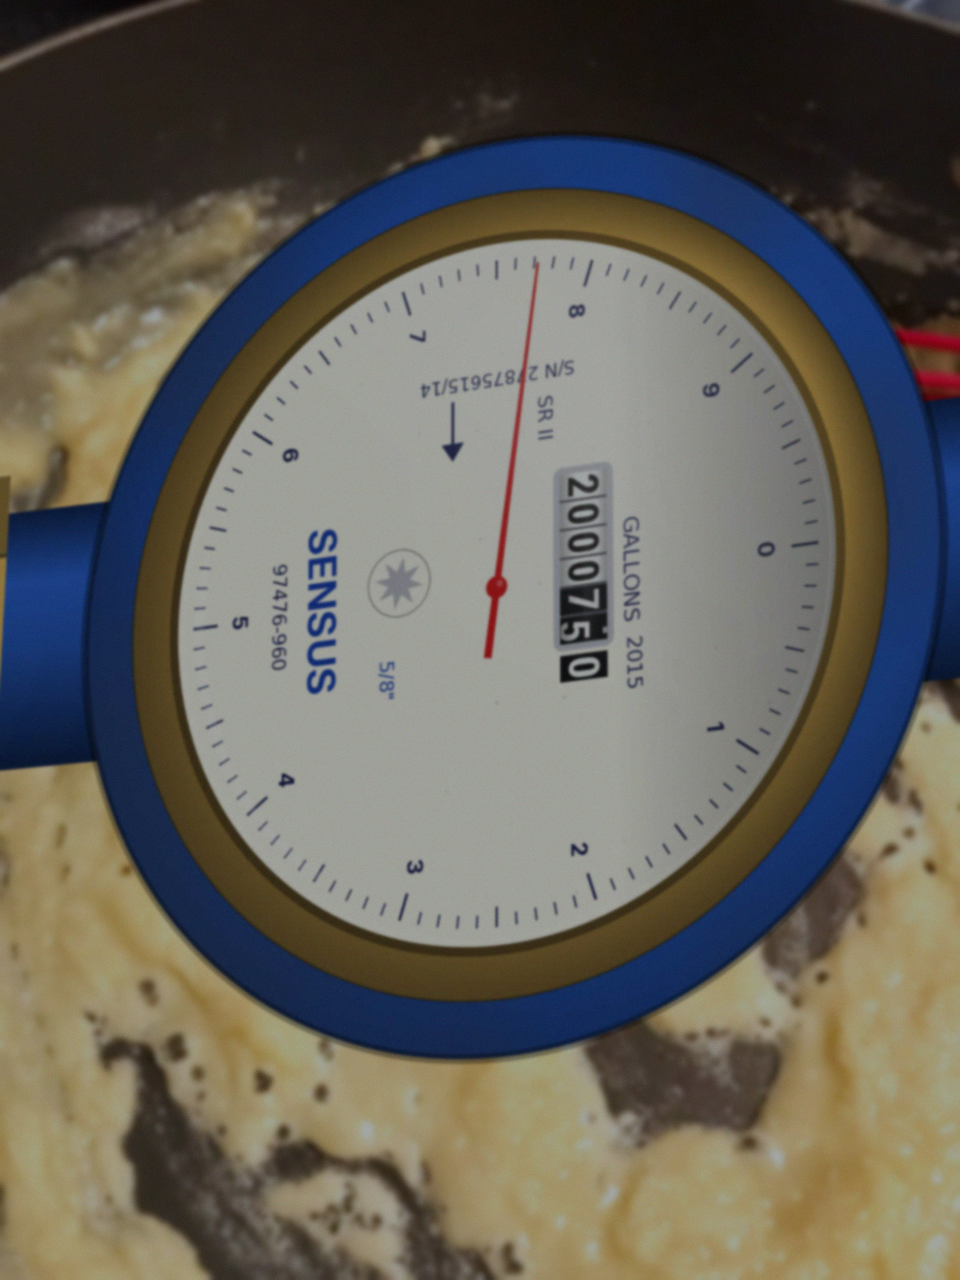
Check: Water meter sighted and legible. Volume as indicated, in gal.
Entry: 2000747.7 gal
